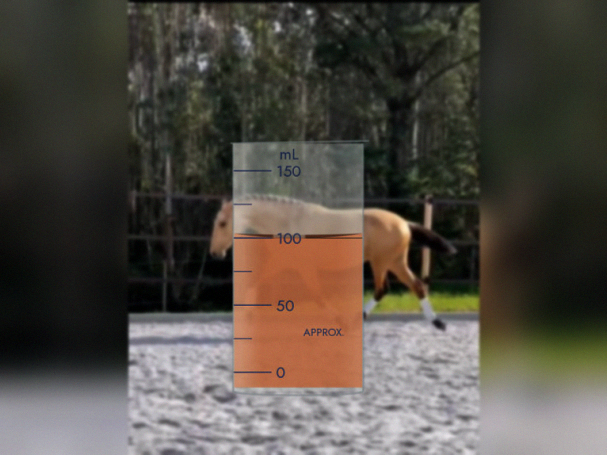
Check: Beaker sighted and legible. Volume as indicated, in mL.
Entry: 100 mL
